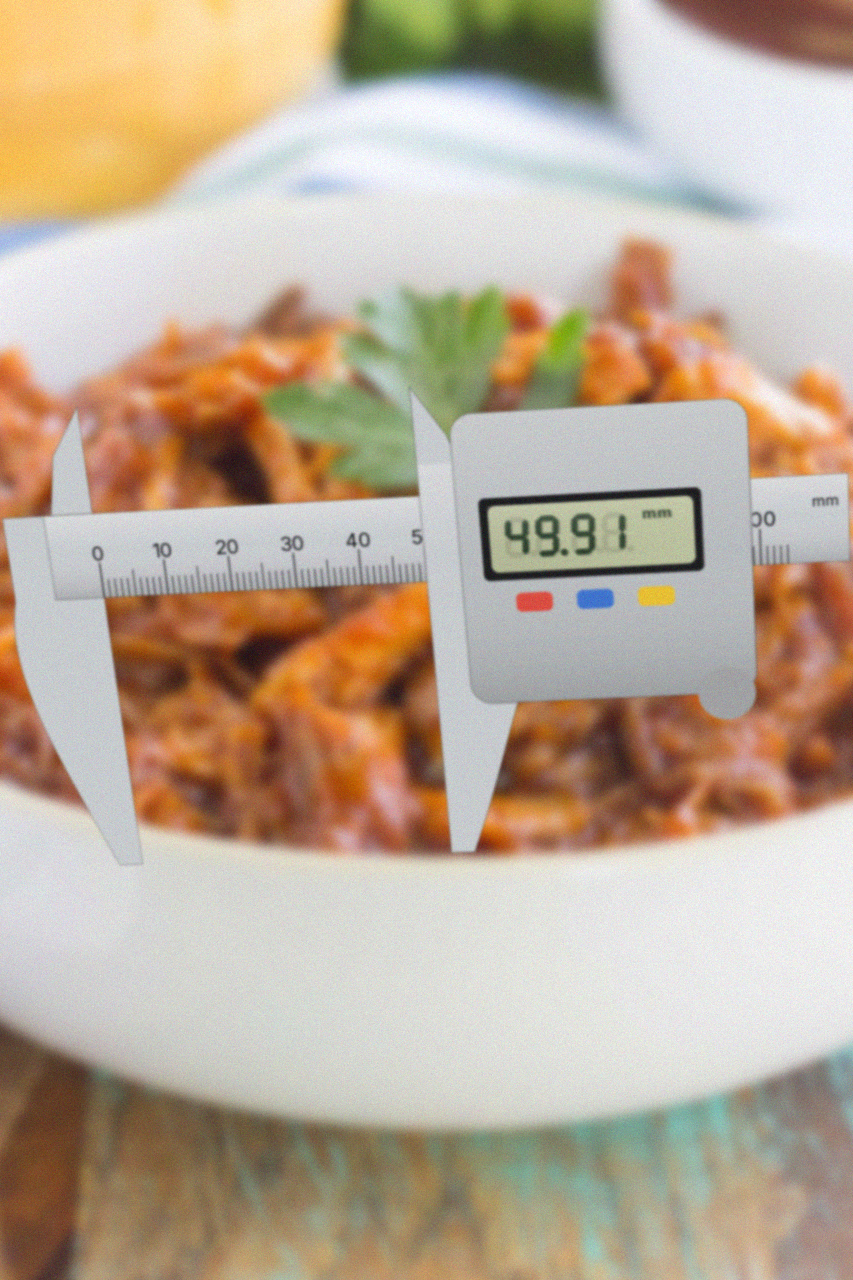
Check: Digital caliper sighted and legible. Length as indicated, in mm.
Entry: 49.91 mm
